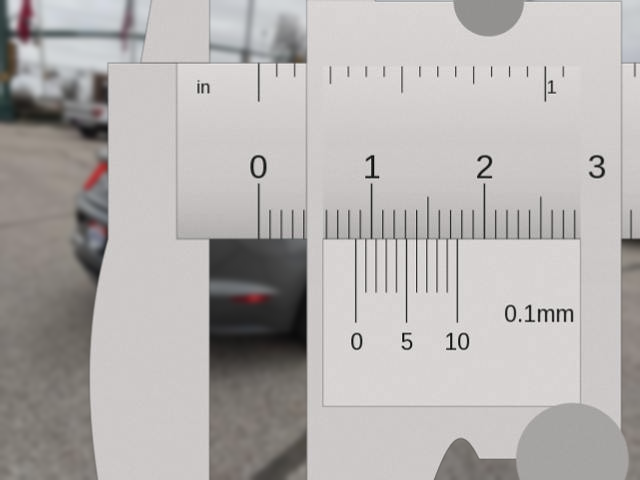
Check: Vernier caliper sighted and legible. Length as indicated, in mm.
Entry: 8.6 mm
